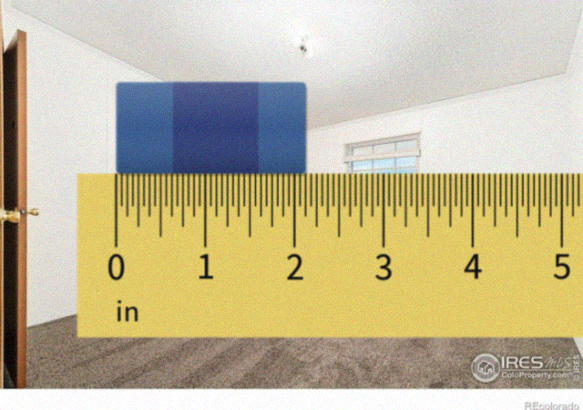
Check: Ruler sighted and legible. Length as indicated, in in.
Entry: 2.125 in
